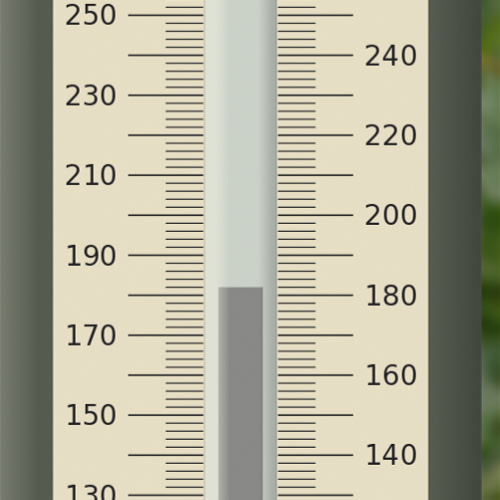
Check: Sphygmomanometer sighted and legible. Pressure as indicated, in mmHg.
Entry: 182 mmHg
